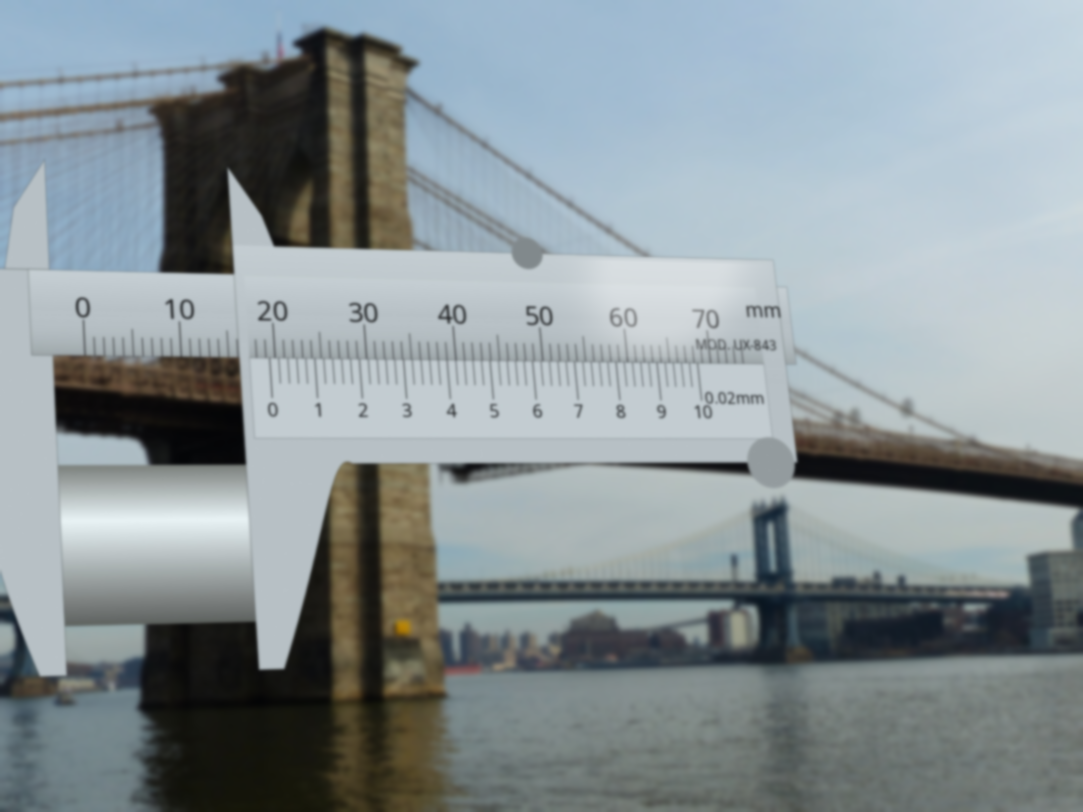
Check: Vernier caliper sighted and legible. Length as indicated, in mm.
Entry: 19.4 mm
